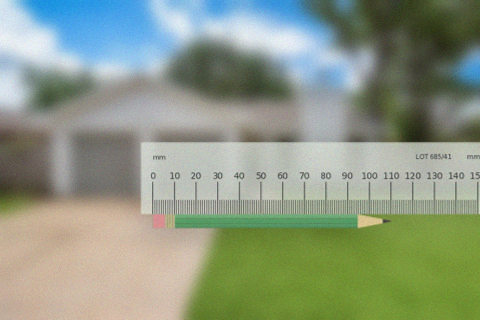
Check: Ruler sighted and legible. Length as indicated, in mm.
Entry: 110 mm
